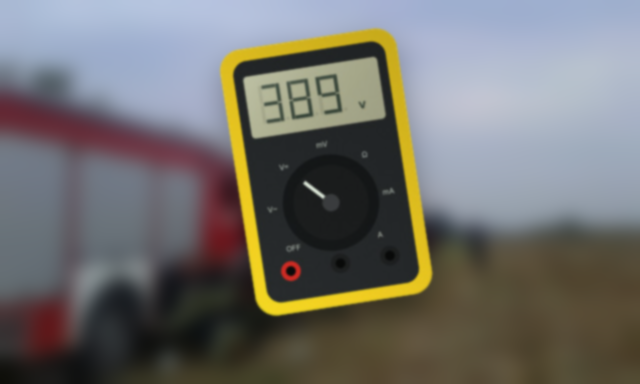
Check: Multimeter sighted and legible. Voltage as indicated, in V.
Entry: 389 V
